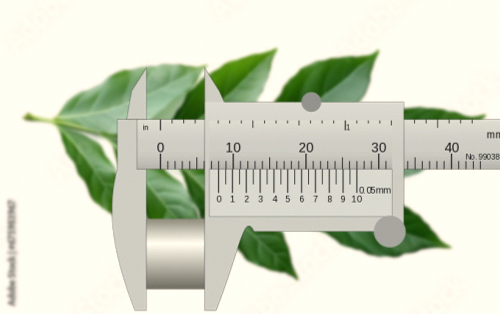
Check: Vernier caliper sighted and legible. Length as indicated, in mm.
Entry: 8.0 mm
